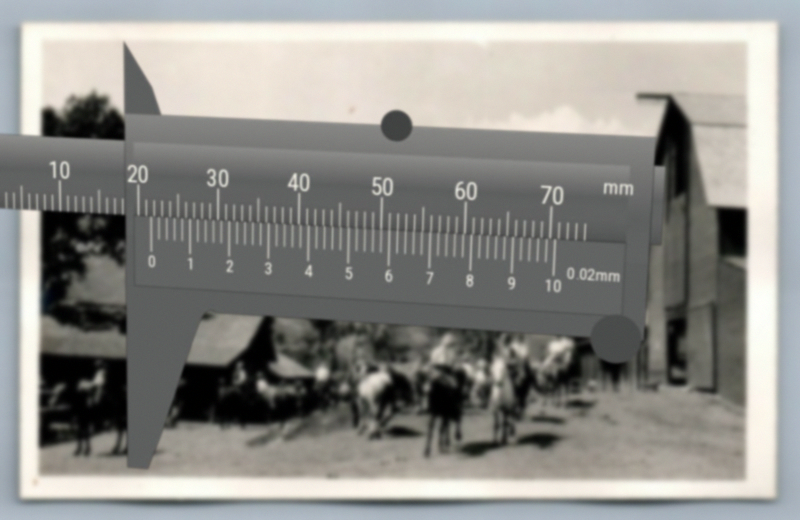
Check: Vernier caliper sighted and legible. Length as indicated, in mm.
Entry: 21.6 mm
